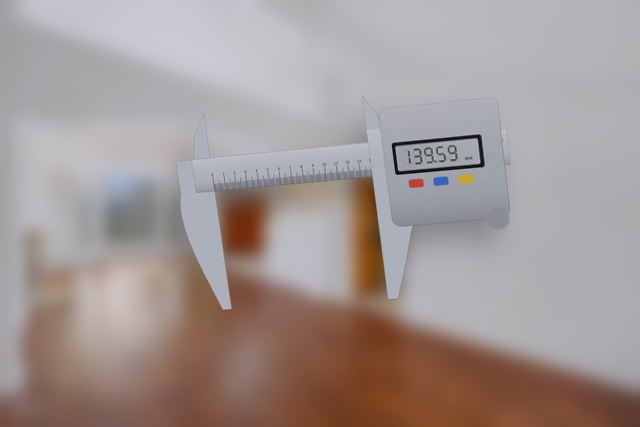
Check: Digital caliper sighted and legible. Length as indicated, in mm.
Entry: 139.59 mm
